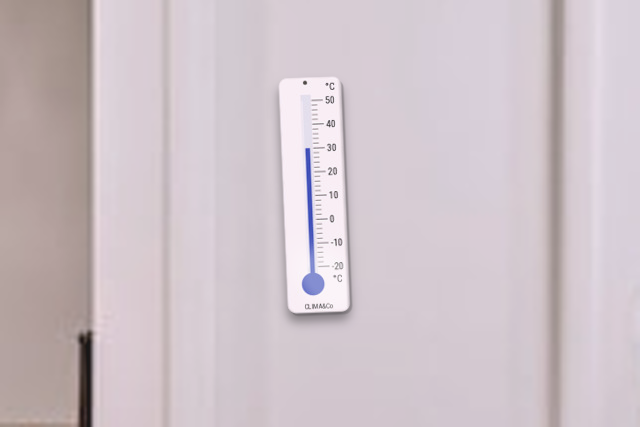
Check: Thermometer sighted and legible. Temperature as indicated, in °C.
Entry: 30 °C
